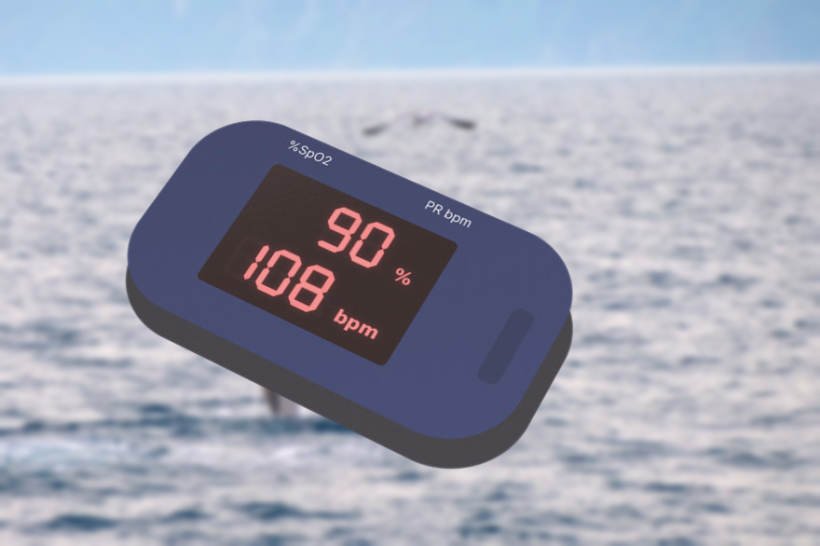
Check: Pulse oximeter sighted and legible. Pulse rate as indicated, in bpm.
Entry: 108 bpm
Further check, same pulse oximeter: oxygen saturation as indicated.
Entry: 90 %
